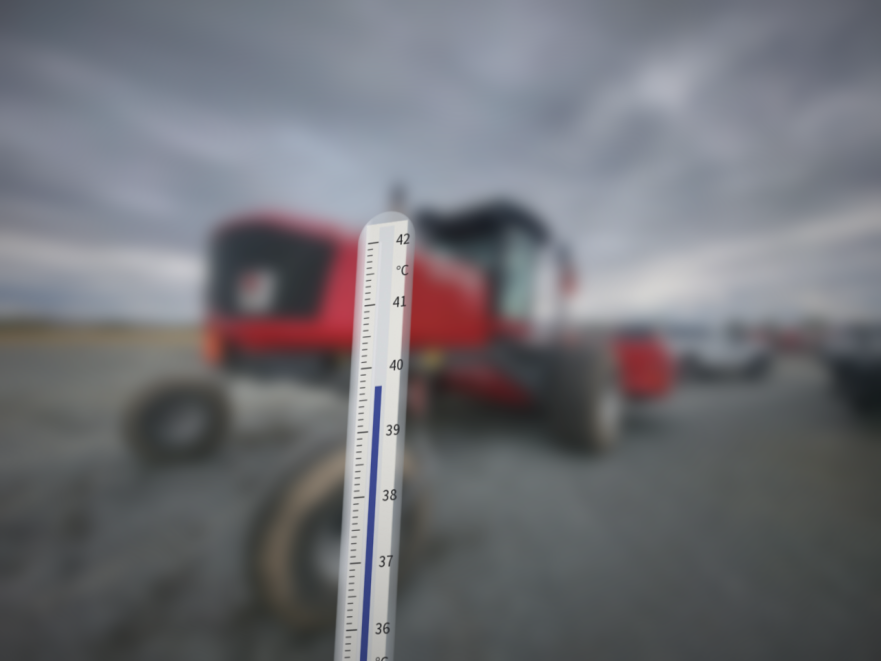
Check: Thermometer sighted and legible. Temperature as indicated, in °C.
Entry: 39.7 °C
